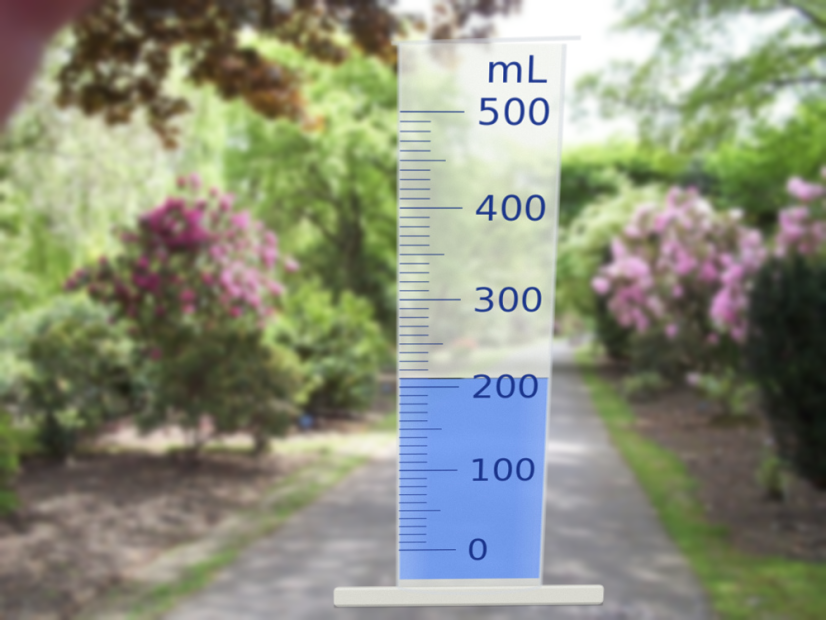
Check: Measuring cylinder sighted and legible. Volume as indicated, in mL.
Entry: 210 mL
